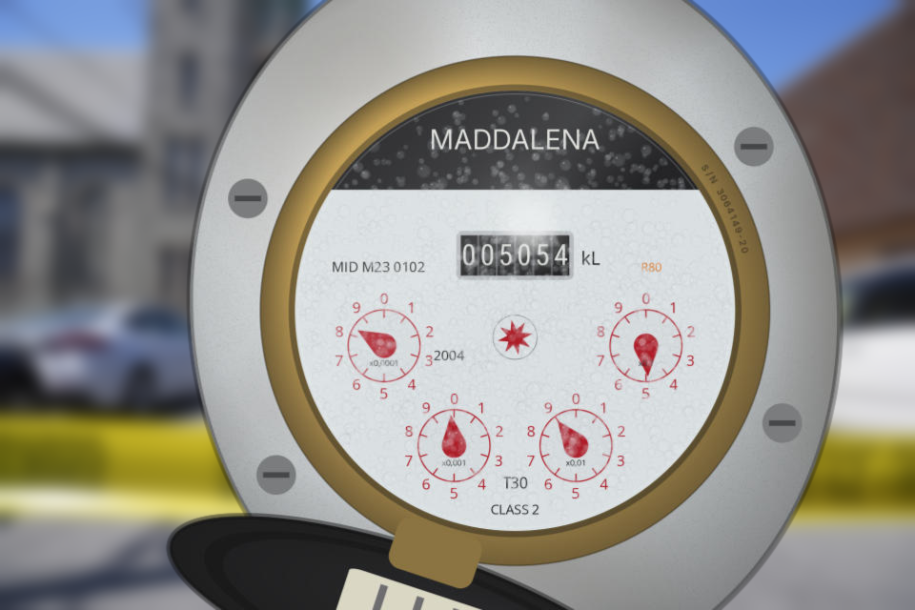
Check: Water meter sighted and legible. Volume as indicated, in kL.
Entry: 5054.4898 kL
